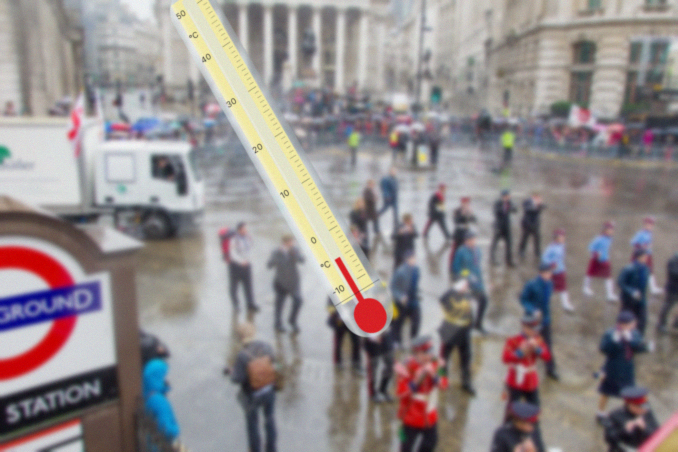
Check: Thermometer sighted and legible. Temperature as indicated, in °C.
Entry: -5 °C
